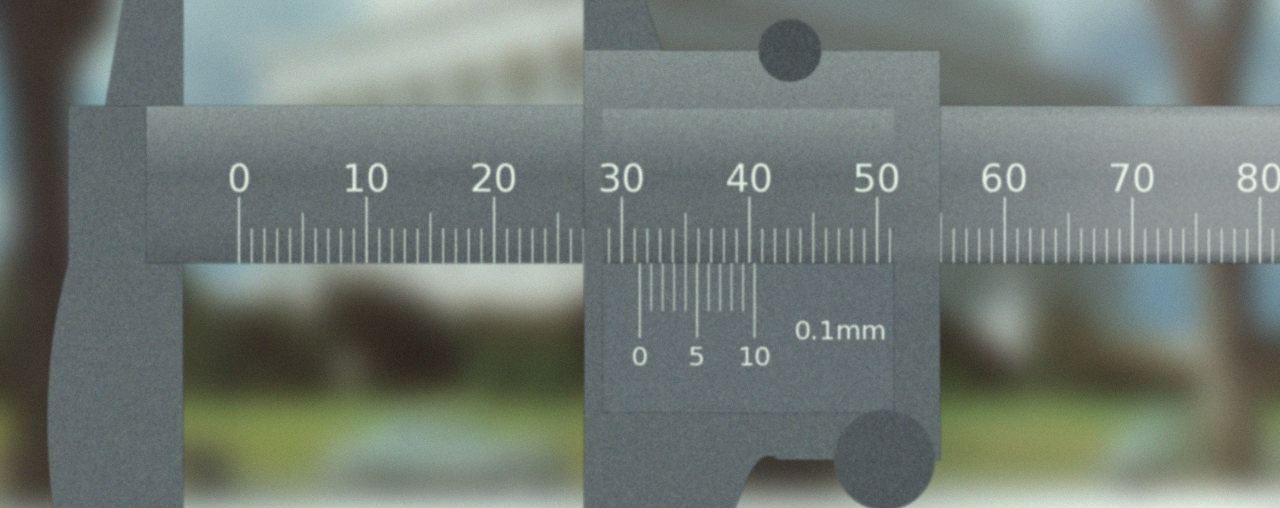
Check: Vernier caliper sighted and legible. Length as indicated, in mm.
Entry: 31.4 mm
